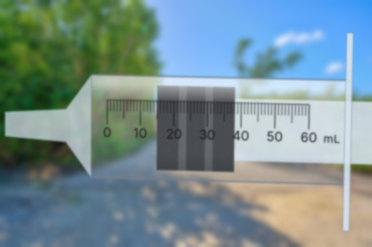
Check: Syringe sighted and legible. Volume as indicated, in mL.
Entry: 15 mL
